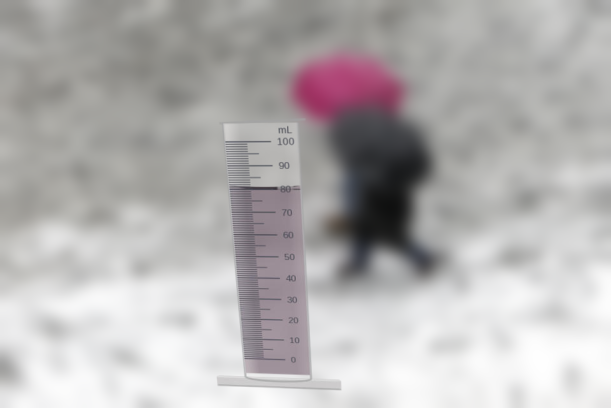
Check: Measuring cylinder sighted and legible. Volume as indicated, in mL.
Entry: 80 mL
